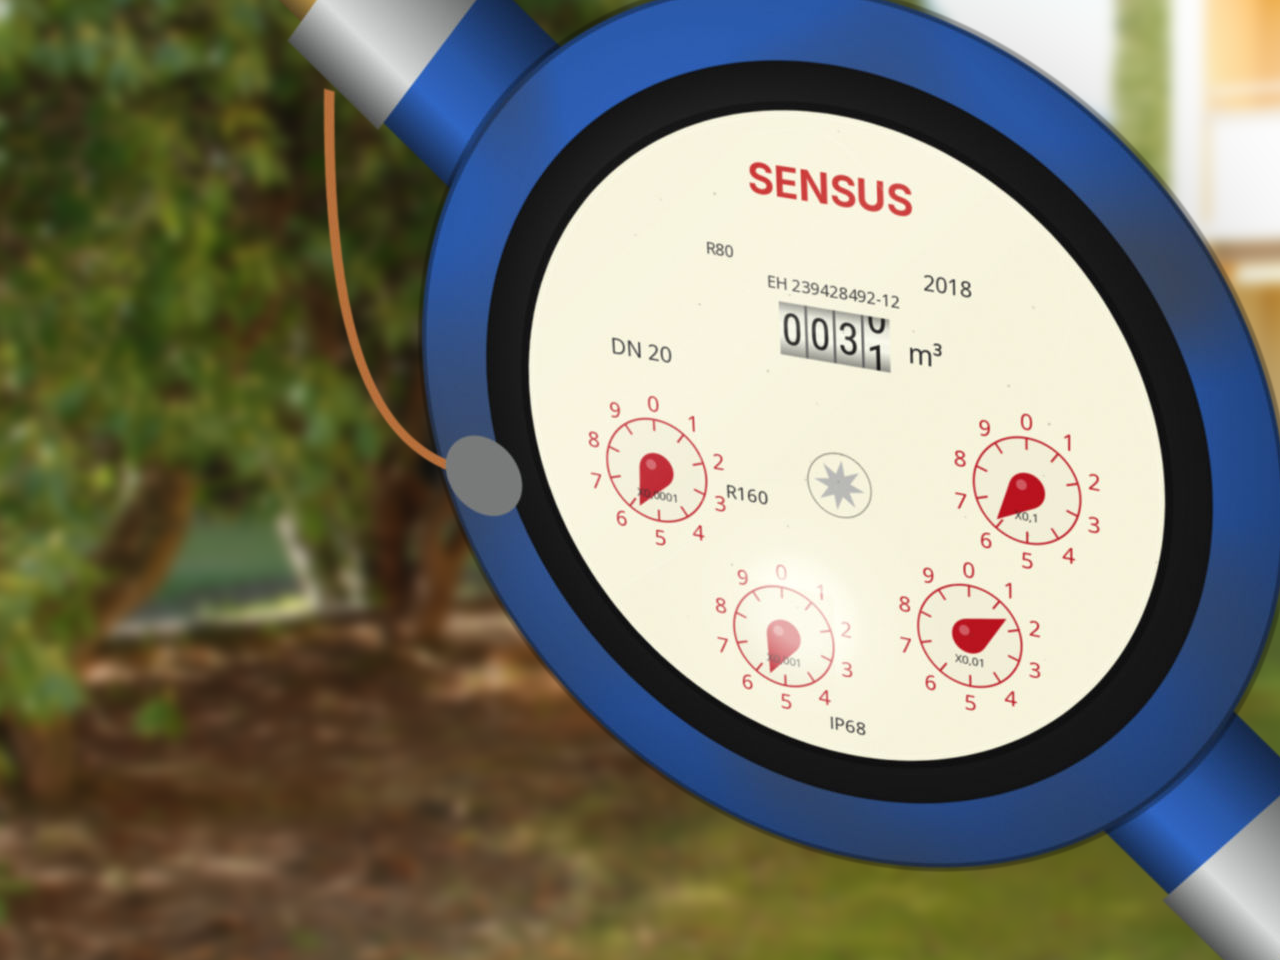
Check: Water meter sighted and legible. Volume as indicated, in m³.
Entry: 30.6155 m³
